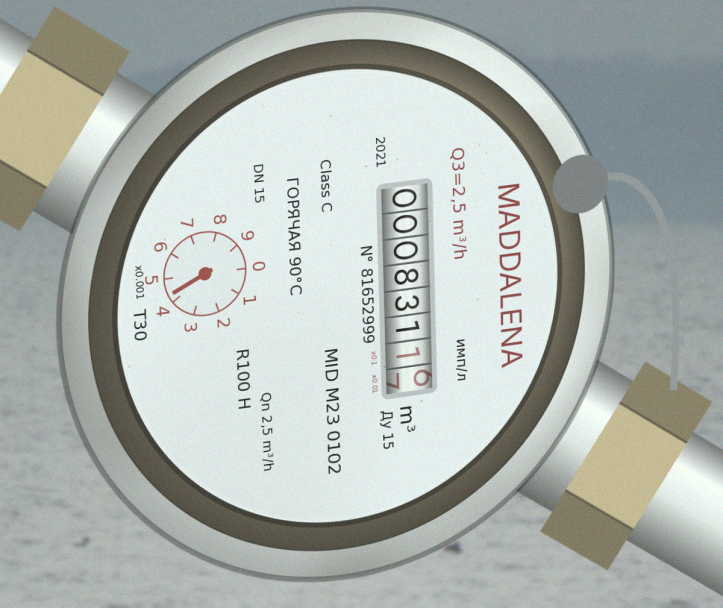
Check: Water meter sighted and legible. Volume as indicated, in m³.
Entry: 831.164 m³
